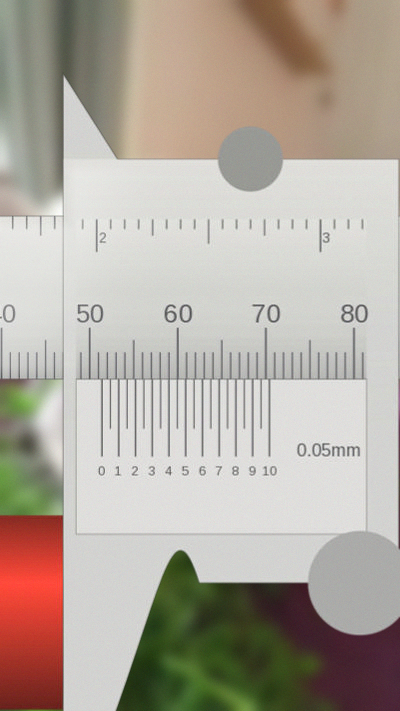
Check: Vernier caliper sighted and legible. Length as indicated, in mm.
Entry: 51.4 mm
